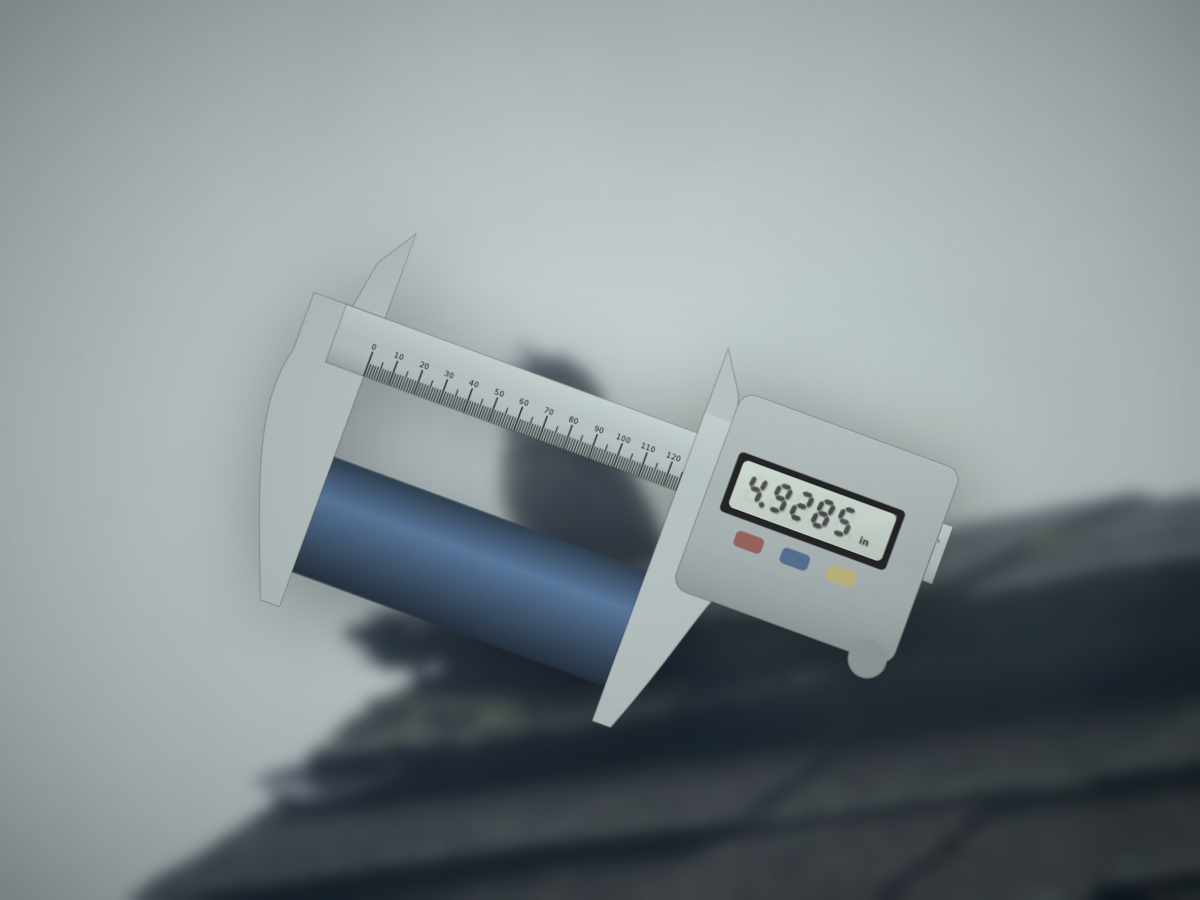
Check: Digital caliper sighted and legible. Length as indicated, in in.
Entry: 4.9285 in
